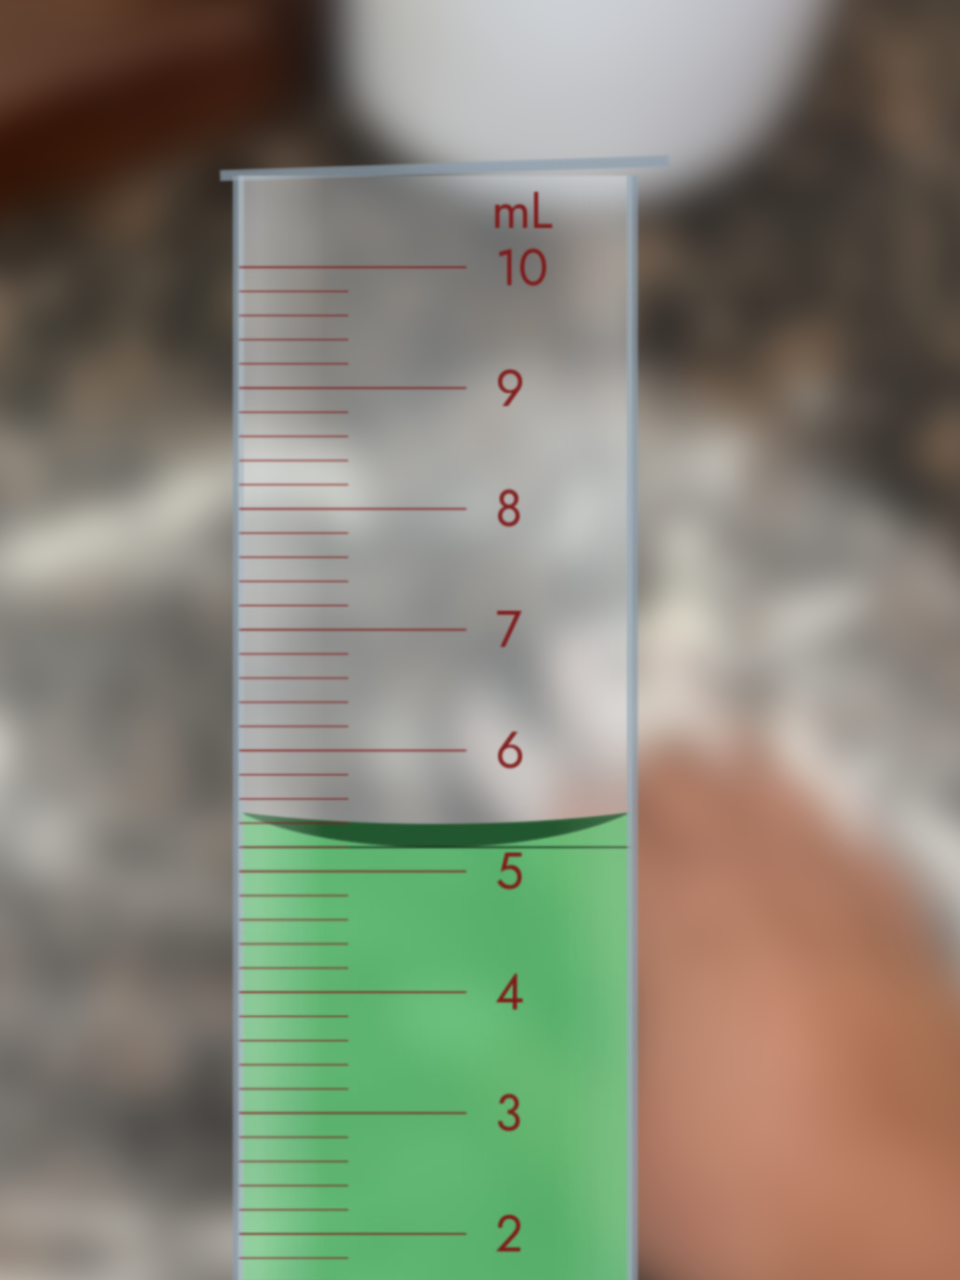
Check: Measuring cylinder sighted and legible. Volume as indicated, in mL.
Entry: 5.2 mL
